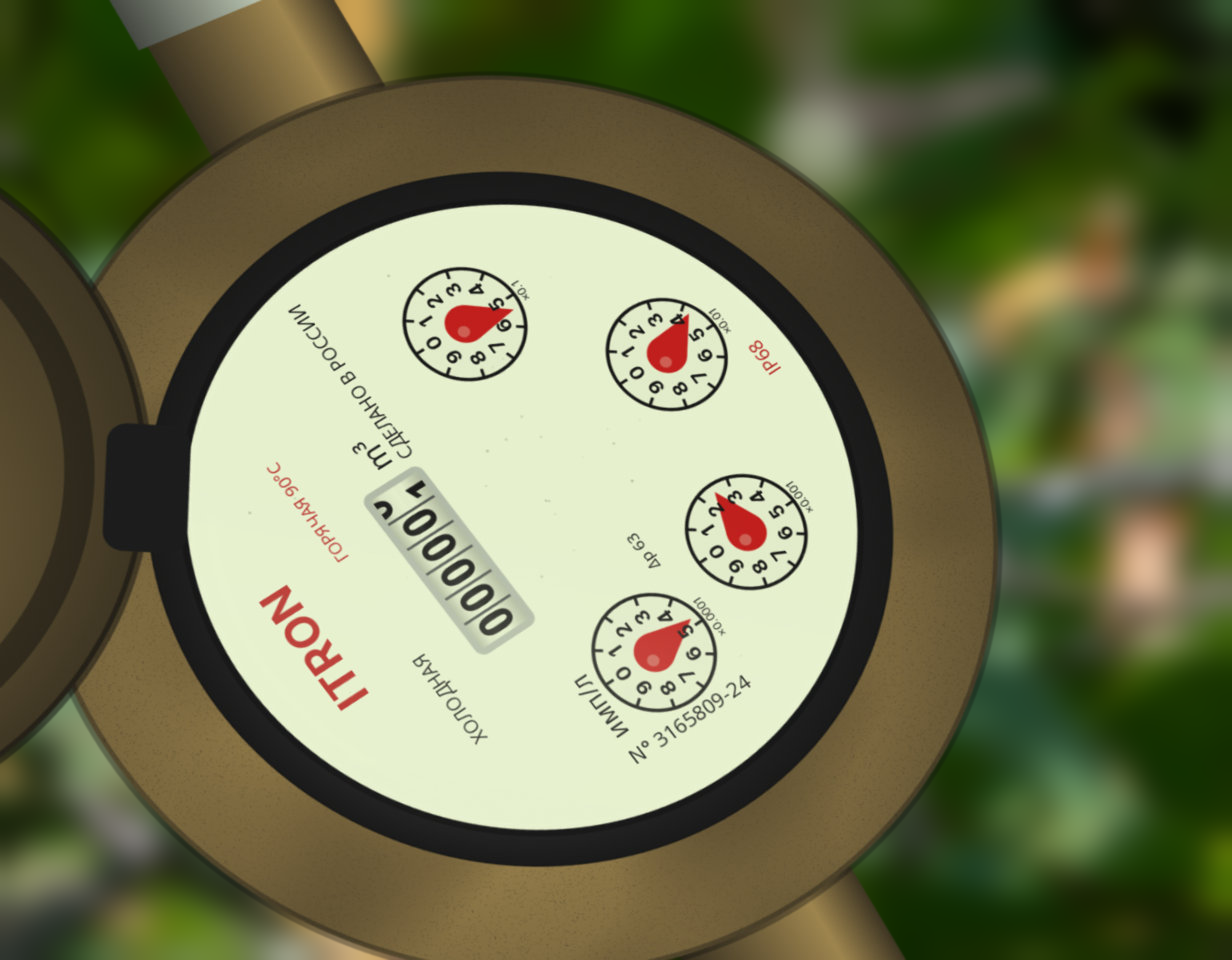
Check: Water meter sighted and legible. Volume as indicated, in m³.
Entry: 0.5424 m³
